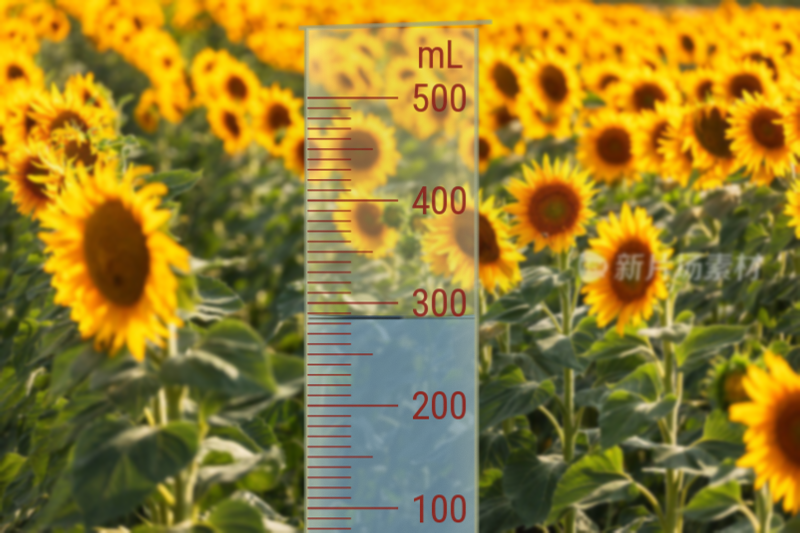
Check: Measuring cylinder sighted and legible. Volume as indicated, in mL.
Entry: 285 mL
